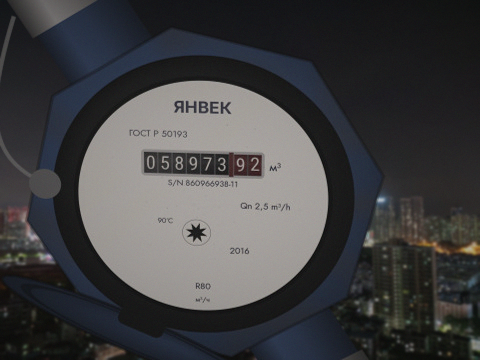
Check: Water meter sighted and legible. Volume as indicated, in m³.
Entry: 58973.92 m³
